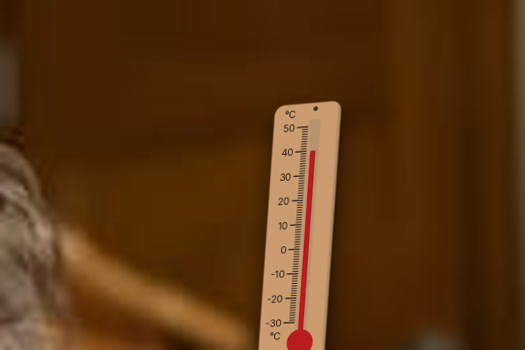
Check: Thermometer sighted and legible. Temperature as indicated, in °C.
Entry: 40 °C
